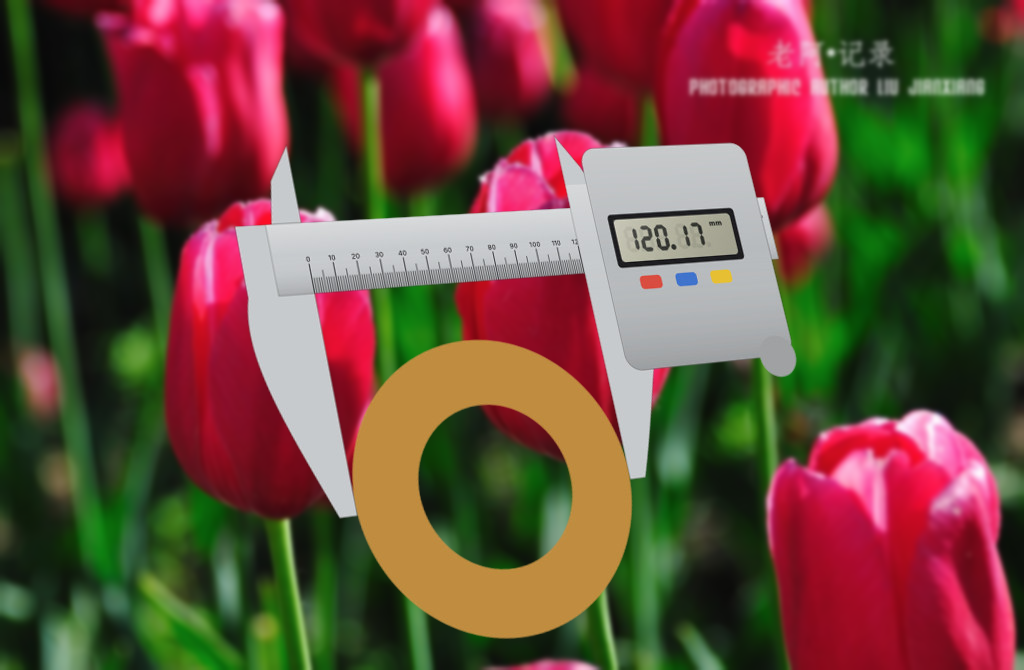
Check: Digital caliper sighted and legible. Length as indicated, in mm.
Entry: 120.17 mm
